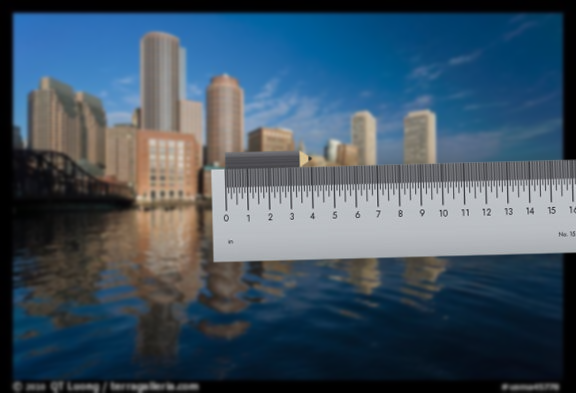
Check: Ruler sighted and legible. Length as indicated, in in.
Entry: 4 in
